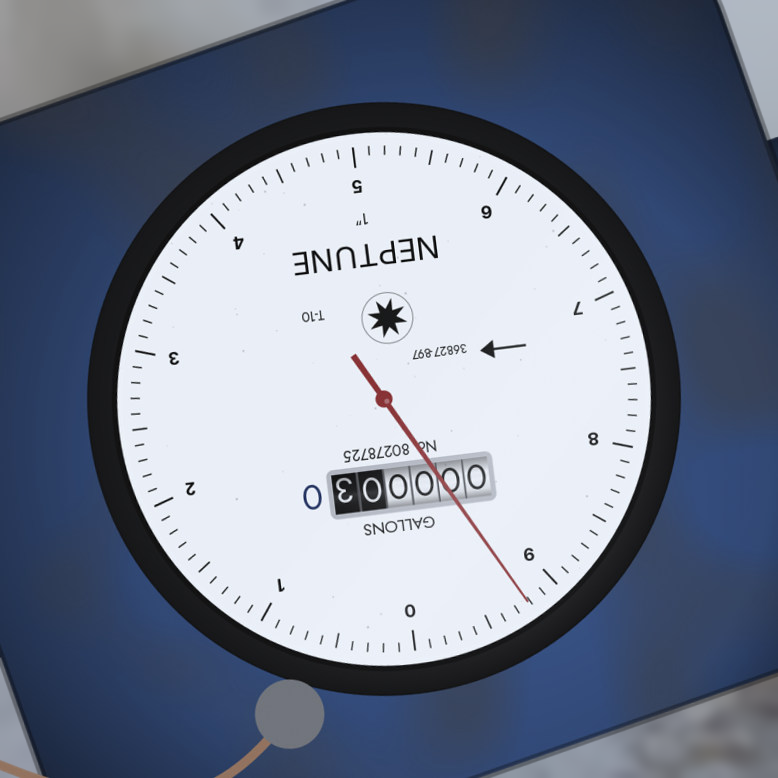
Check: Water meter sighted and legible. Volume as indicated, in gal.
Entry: 29.2 gal
